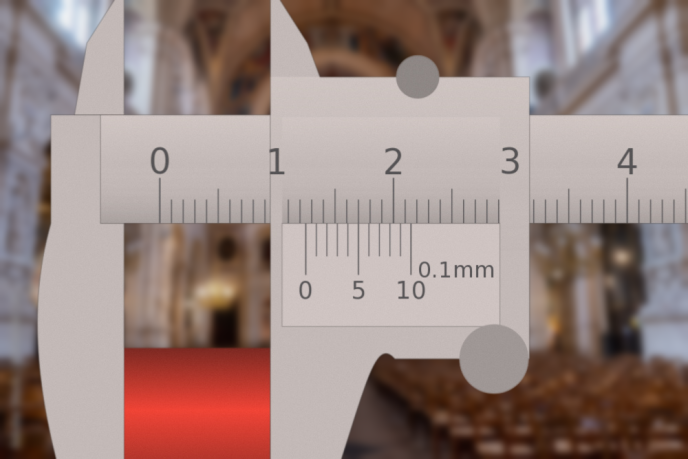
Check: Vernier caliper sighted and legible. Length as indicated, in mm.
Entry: 12.5 mm
